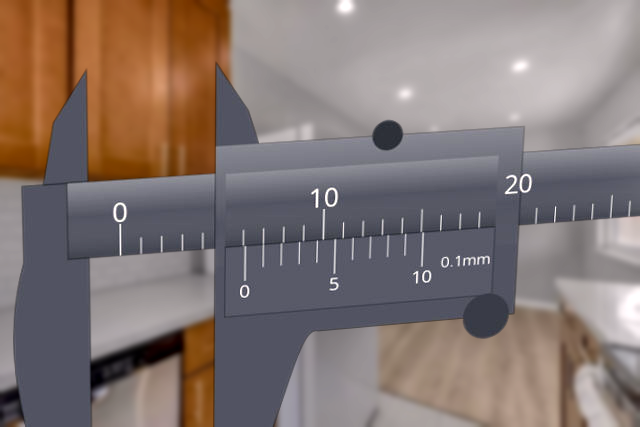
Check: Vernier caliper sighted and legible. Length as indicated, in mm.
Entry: 6.1 mm
